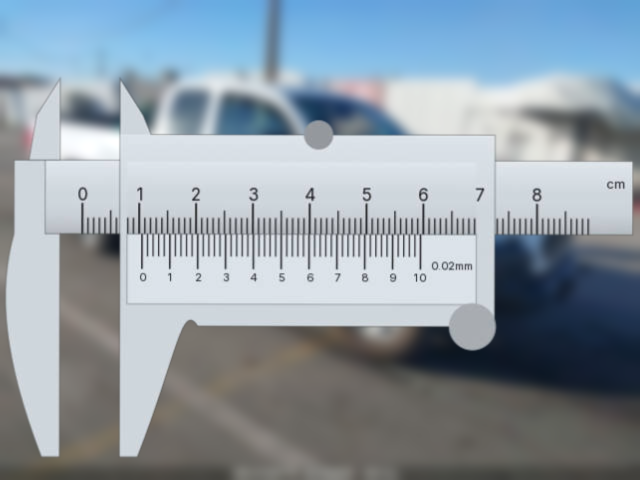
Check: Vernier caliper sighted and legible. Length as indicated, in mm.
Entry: 10.5 mm
